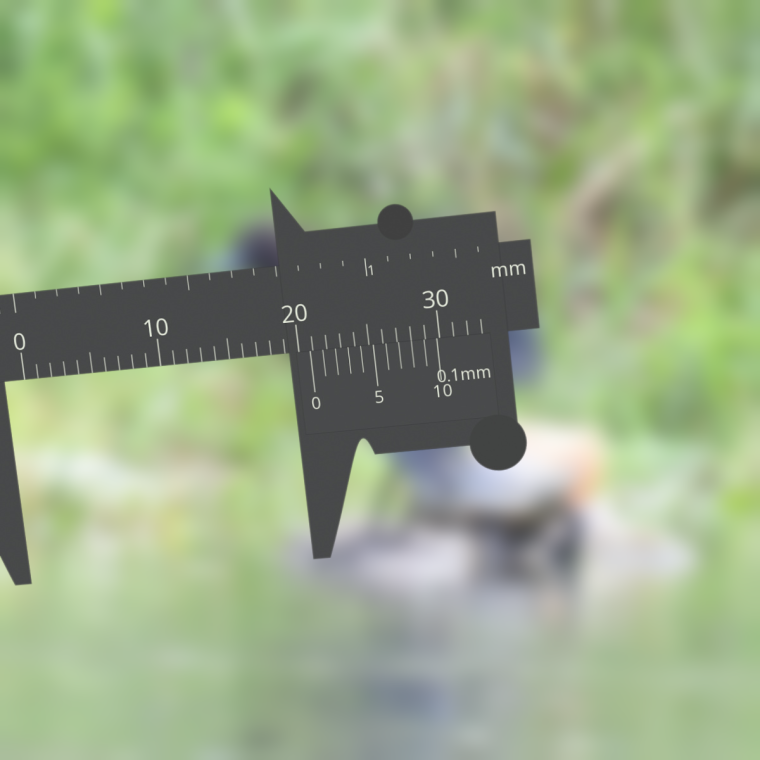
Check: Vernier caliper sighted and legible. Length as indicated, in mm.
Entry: 20.8 mm
